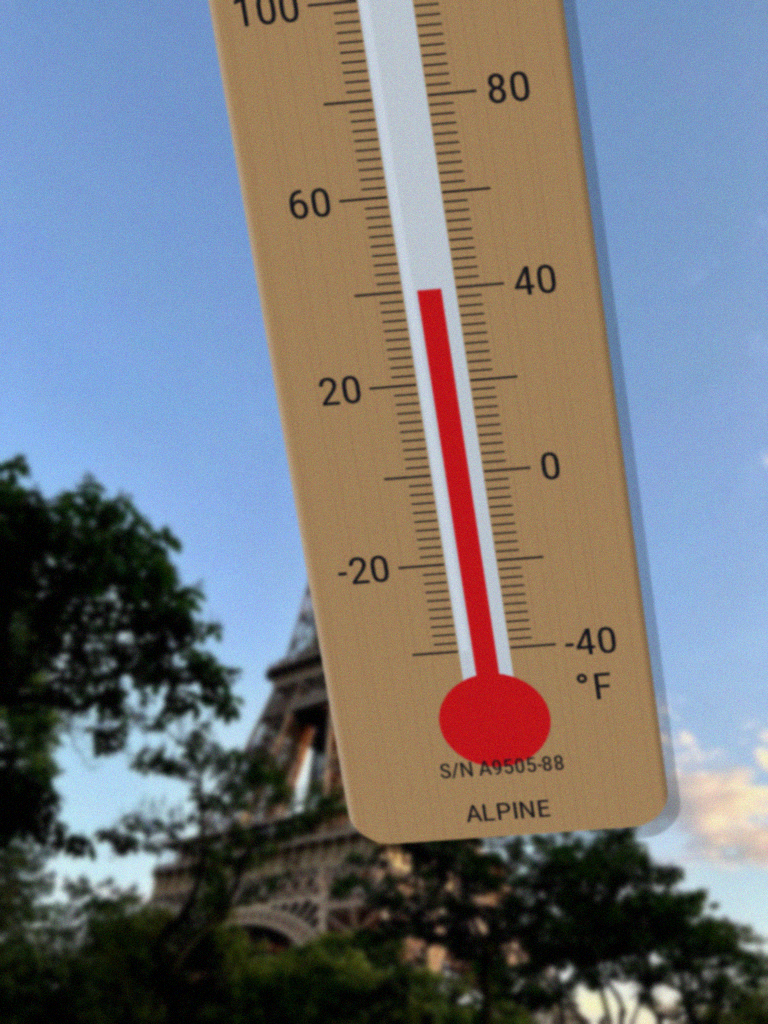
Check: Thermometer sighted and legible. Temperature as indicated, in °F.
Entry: 40 °F
